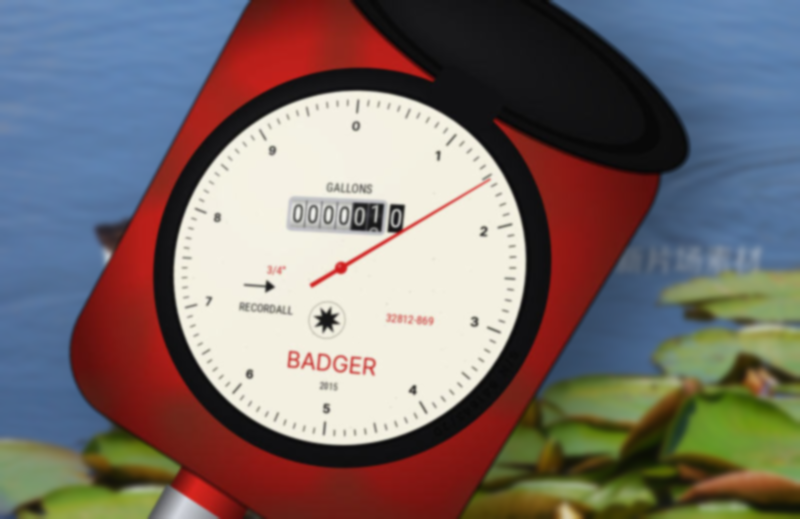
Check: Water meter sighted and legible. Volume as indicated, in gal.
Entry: 11.5 gal
